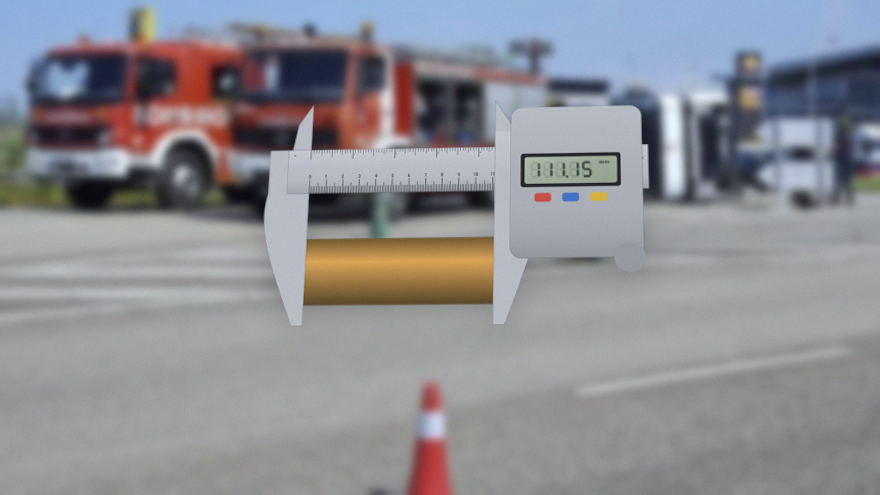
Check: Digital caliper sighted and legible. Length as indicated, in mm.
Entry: 111.15 mm
